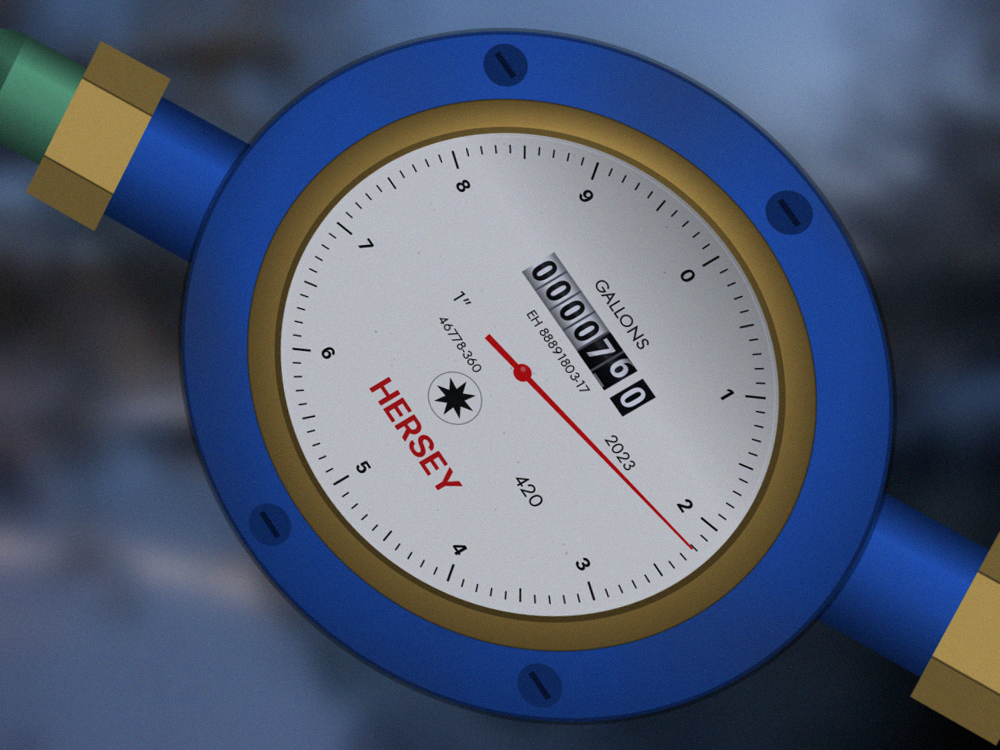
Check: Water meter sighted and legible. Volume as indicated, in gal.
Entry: 762.2 gal
